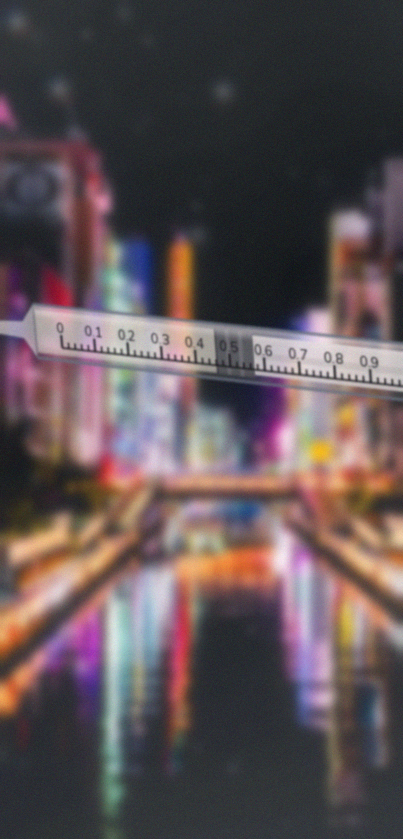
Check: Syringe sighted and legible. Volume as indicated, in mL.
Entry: 0.46 mL
